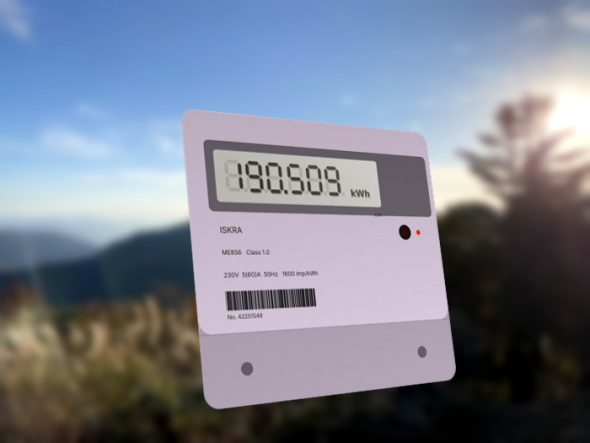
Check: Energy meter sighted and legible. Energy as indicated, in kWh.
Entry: 190.509 kWh
